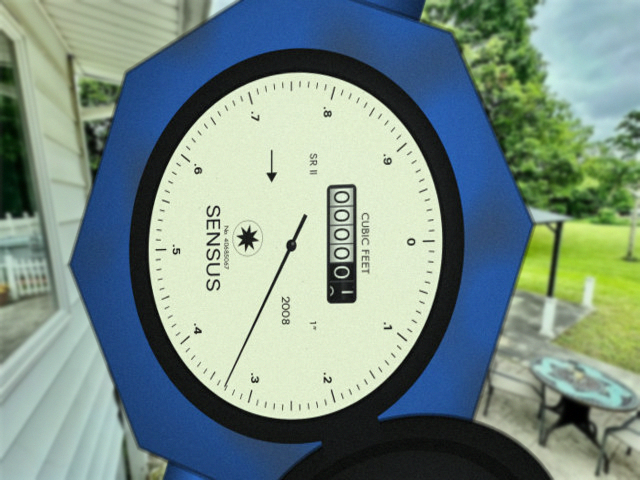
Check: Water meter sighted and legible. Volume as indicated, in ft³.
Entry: 1.33 ft³
